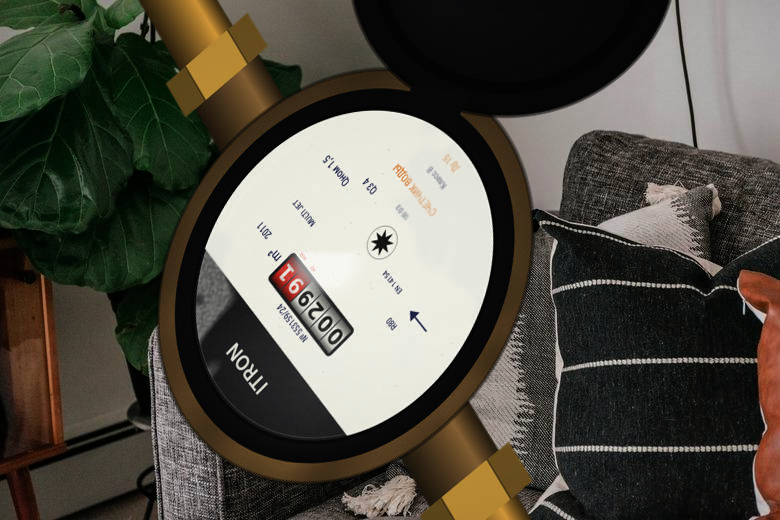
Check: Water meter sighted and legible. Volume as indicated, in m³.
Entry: 29.91 m³
